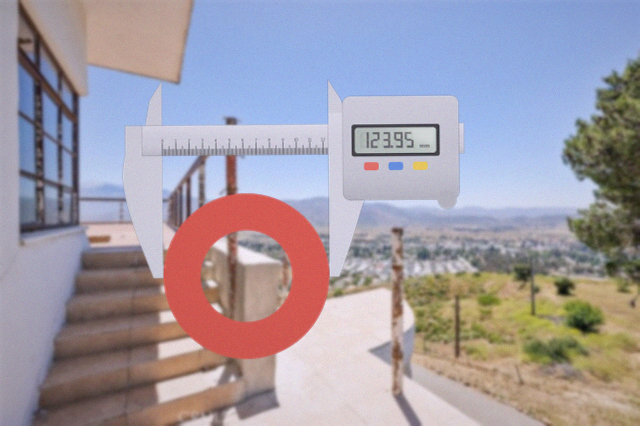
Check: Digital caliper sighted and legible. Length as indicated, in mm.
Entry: 123.95 mm
